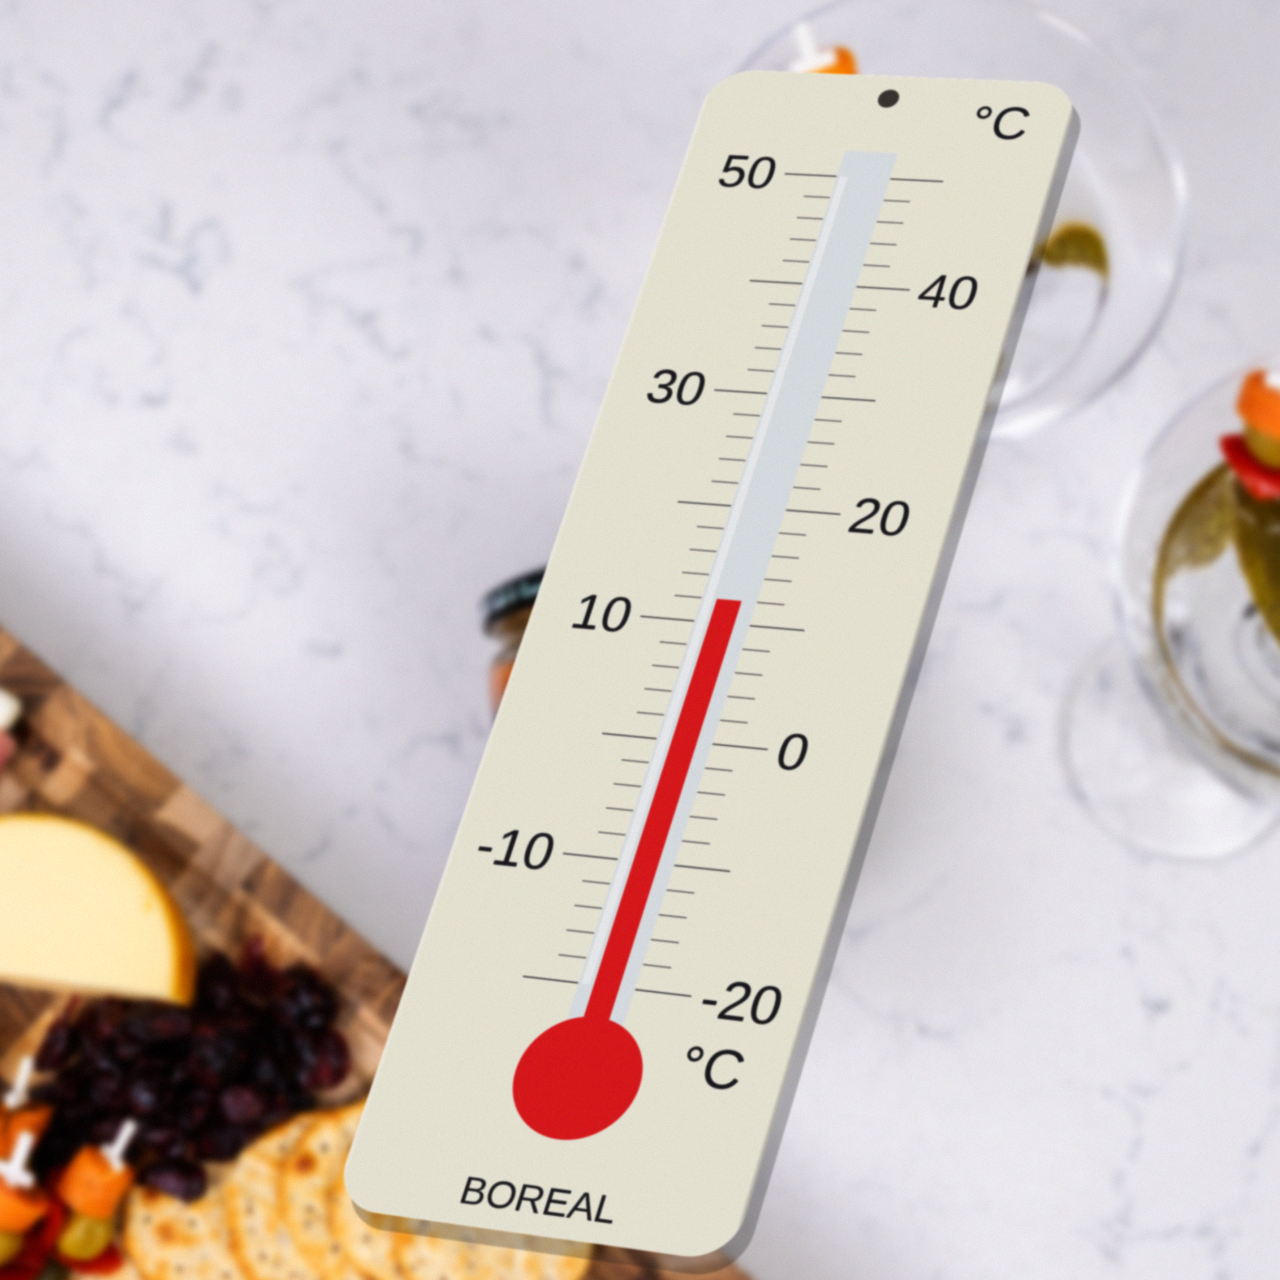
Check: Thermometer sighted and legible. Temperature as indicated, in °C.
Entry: 12 °C
